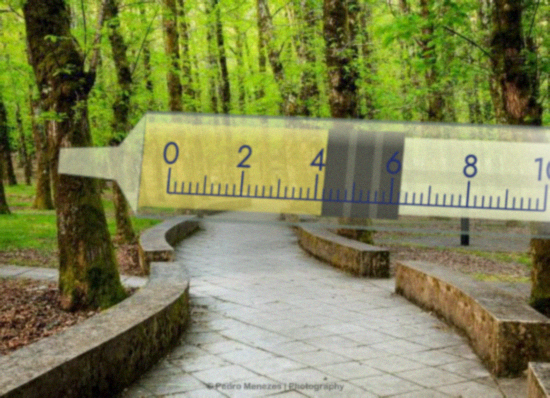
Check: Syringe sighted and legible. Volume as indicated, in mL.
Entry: 4.2 mL
